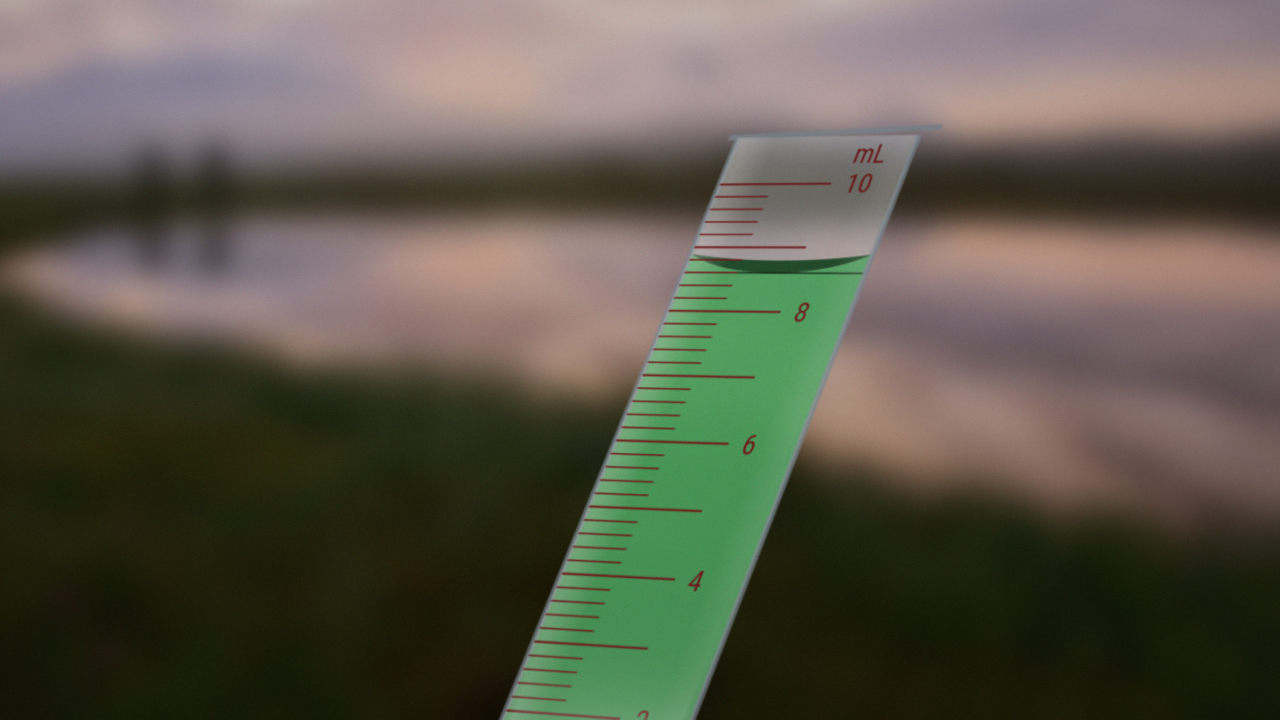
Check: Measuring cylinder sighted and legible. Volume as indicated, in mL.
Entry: 8.6 mL
